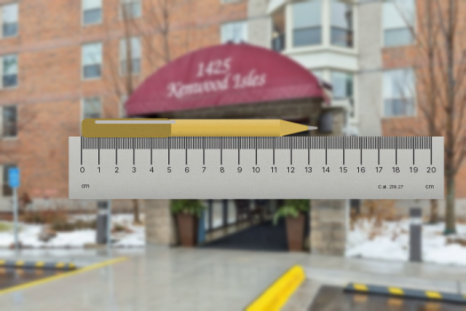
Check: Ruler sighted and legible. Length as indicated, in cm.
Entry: 13.5 cm
